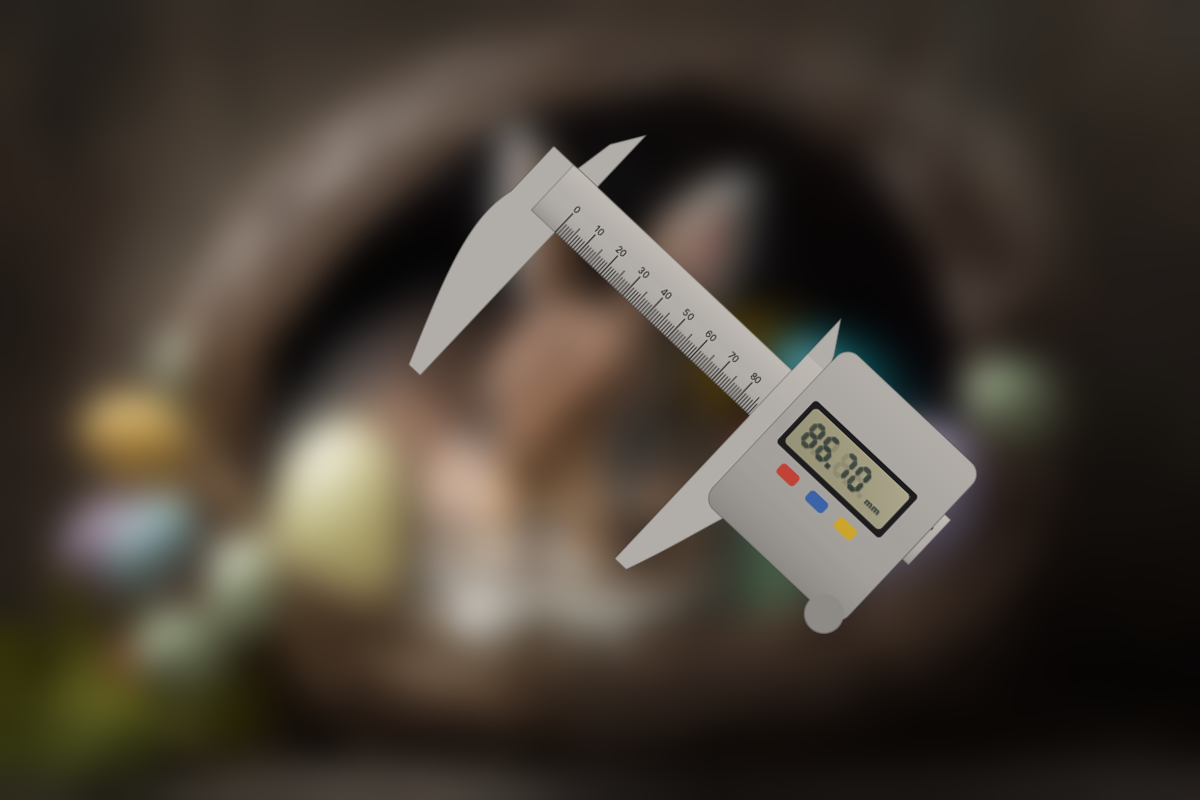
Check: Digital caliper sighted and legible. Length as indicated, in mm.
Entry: 86.70 mm
